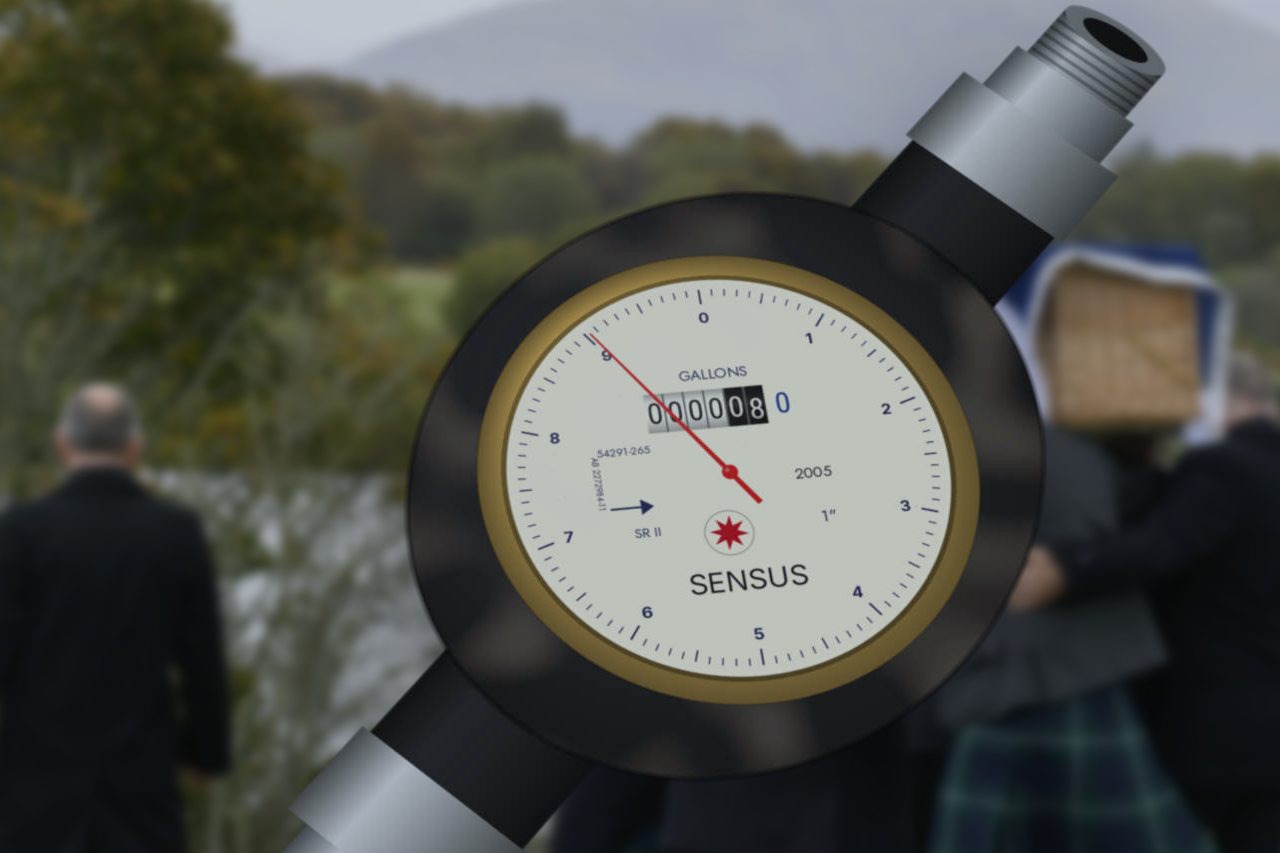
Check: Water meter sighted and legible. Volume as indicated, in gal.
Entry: 79.0 gal
